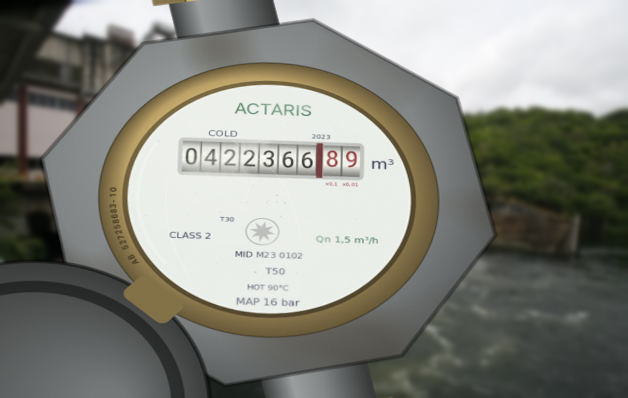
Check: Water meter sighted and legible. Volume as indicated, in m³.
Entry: 422366.89 m³
